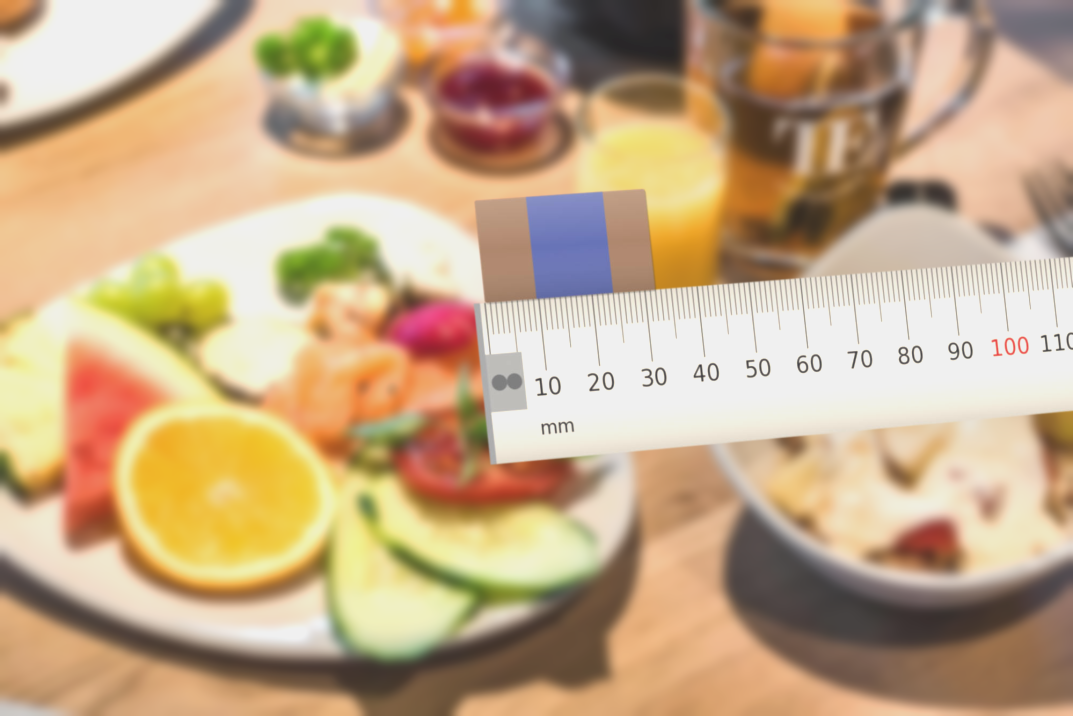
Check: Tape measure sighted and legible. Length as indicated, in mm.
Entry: 32 mm
